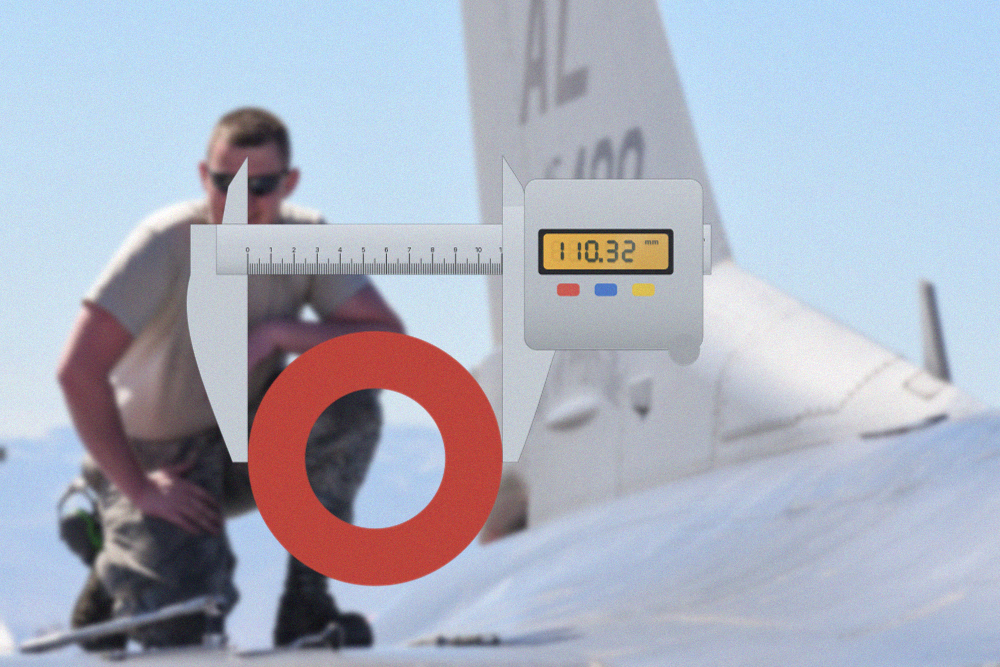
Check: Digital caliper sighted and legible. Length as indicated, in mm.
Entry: 110.32 mm
